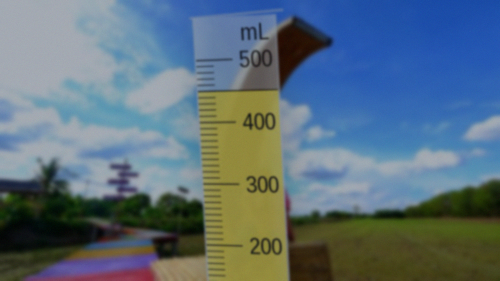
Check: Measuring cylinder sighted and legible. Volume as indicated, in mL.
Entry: 450 mL
